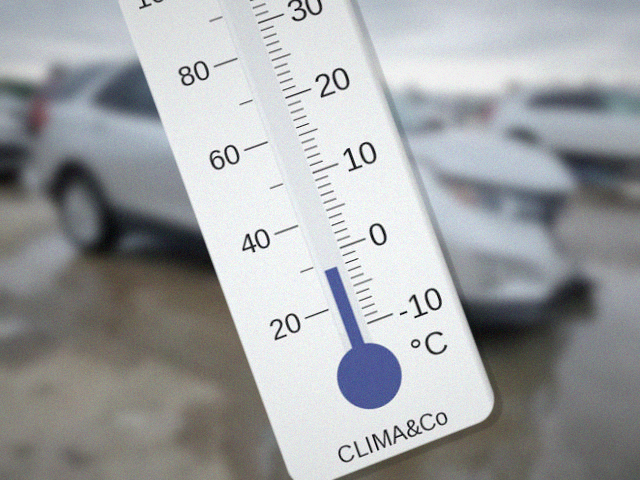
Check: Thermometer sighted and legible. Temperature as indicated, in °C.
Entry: -2 °C
